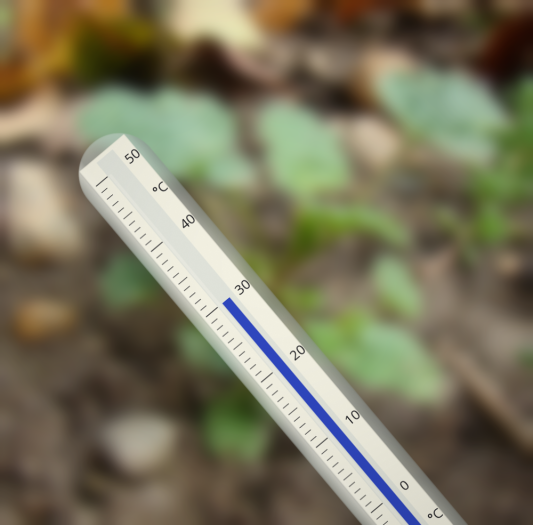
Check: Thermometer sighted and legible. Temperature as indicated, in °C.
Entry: 30 °C
